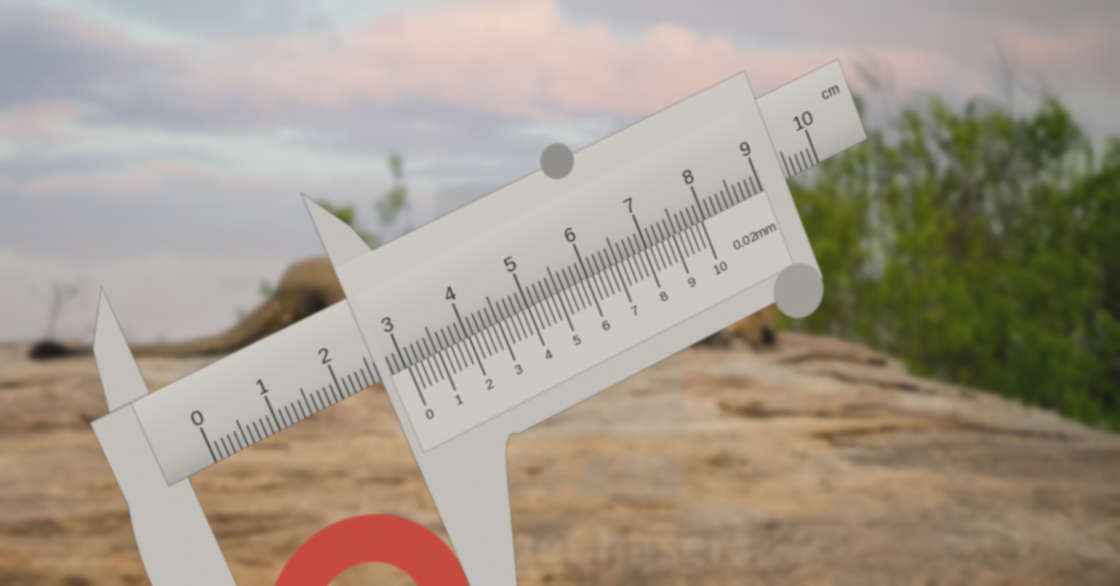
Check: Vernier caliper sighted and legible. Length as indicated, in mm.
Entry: 30.5 mm
